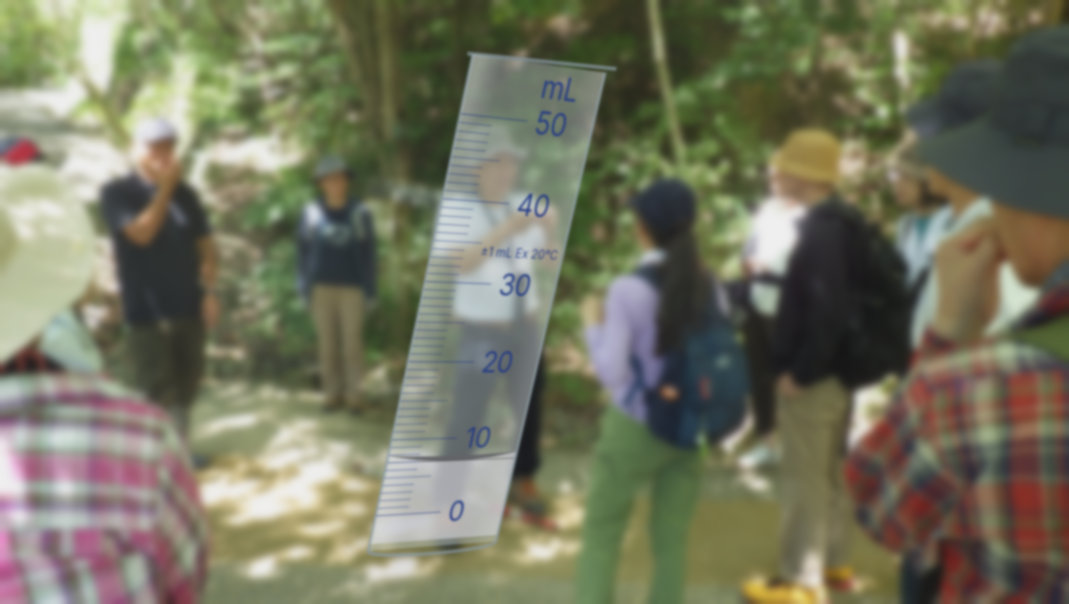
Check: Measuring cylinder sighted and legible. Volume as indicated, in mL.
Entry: 7 mL
